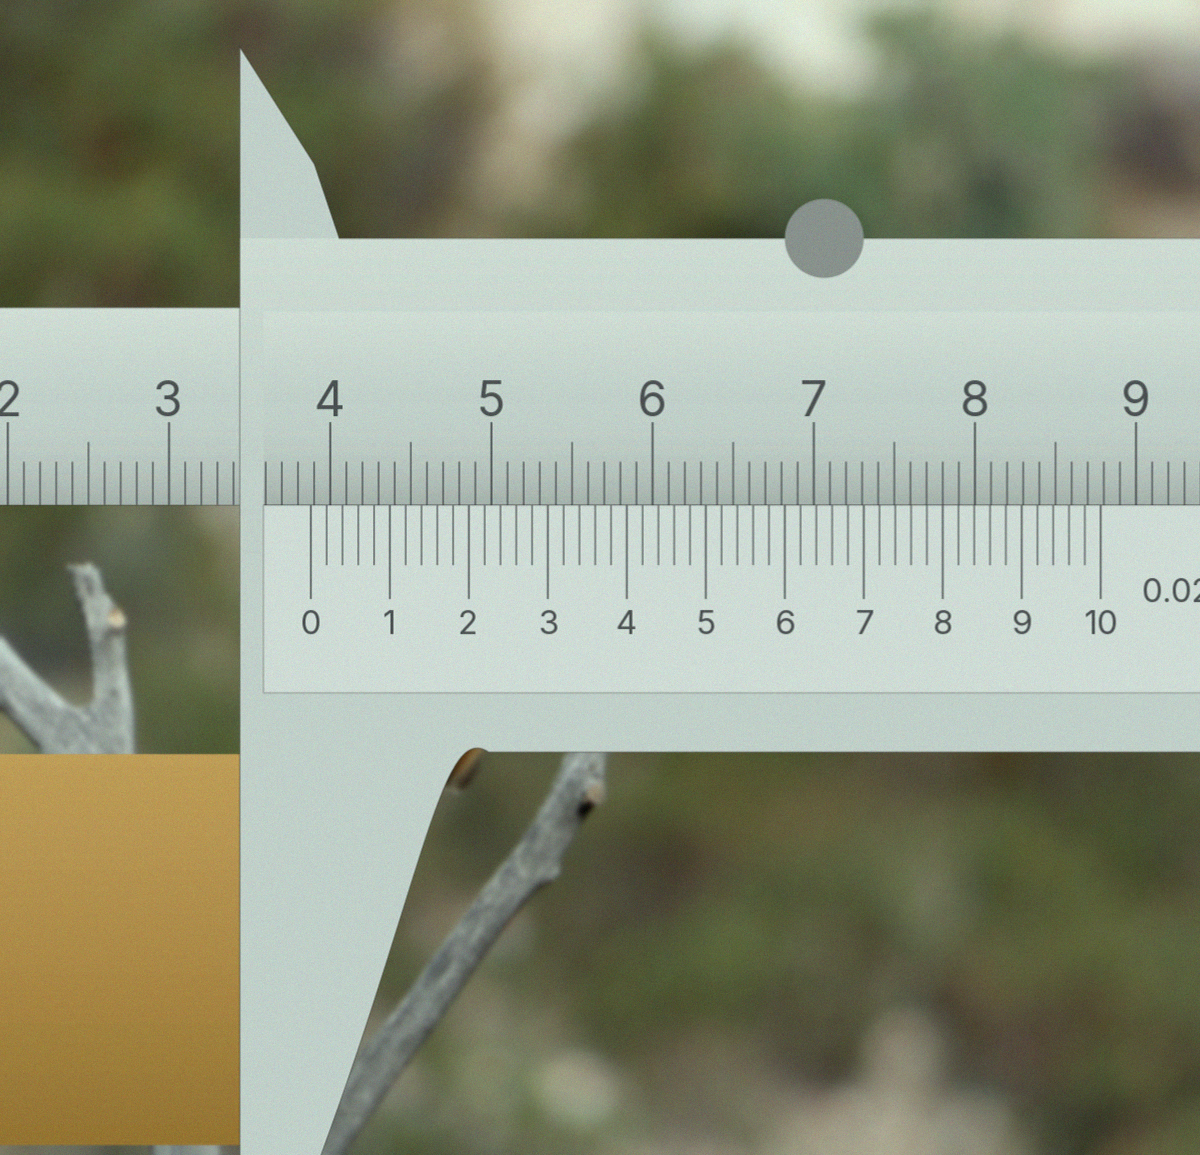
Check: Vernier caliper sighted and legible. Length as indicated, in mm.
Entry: 38.8 mm
